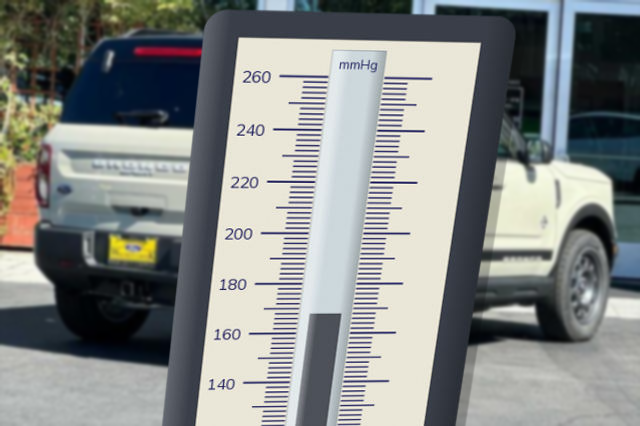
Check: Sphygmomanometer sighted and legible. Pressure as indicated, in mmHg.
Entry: 168 mmHg
